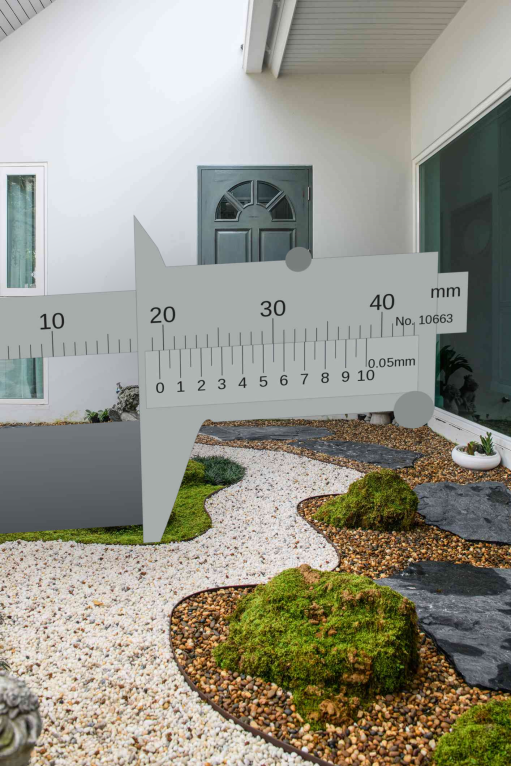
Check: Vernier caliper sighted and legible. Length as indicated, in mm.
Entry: 19.6 mm
